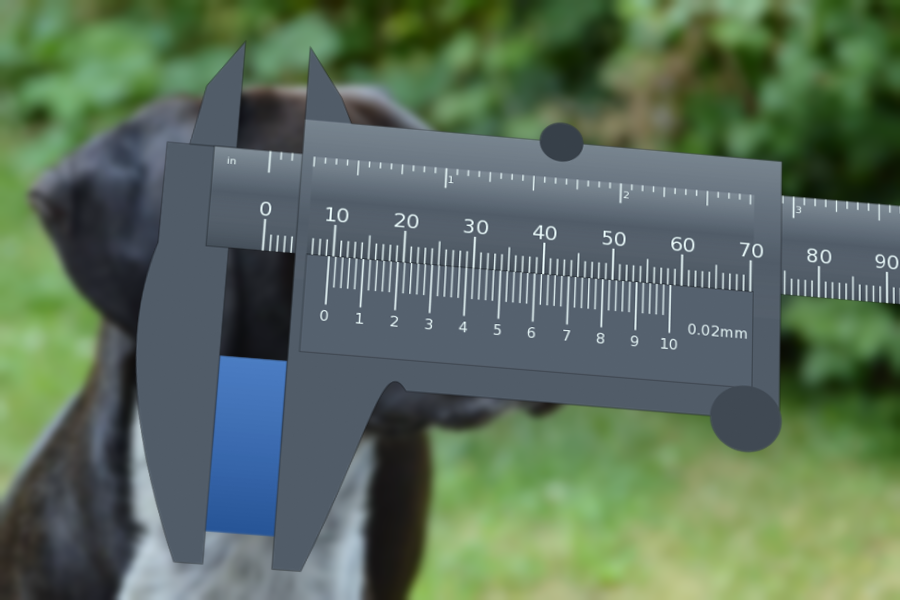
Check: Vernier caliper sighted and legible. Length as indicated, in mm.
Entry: 9.4 mm
